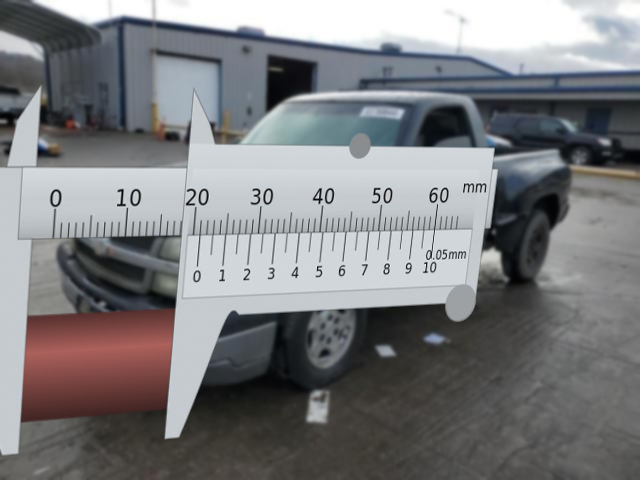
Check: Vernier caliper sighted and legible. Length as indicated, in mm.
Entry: 21.0 mm
